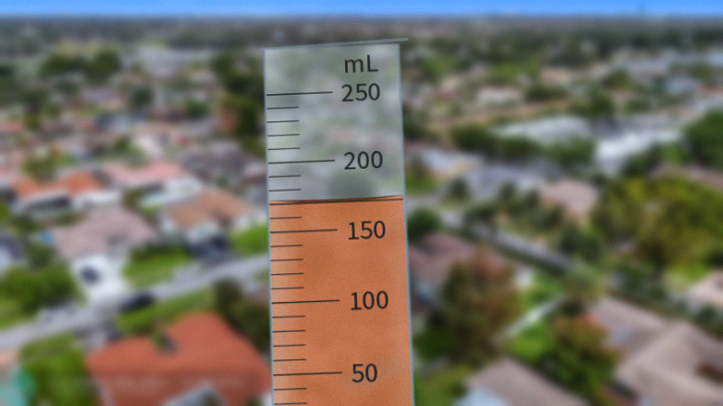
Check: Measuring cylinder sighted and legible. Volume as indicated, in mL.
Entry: 170 mL
